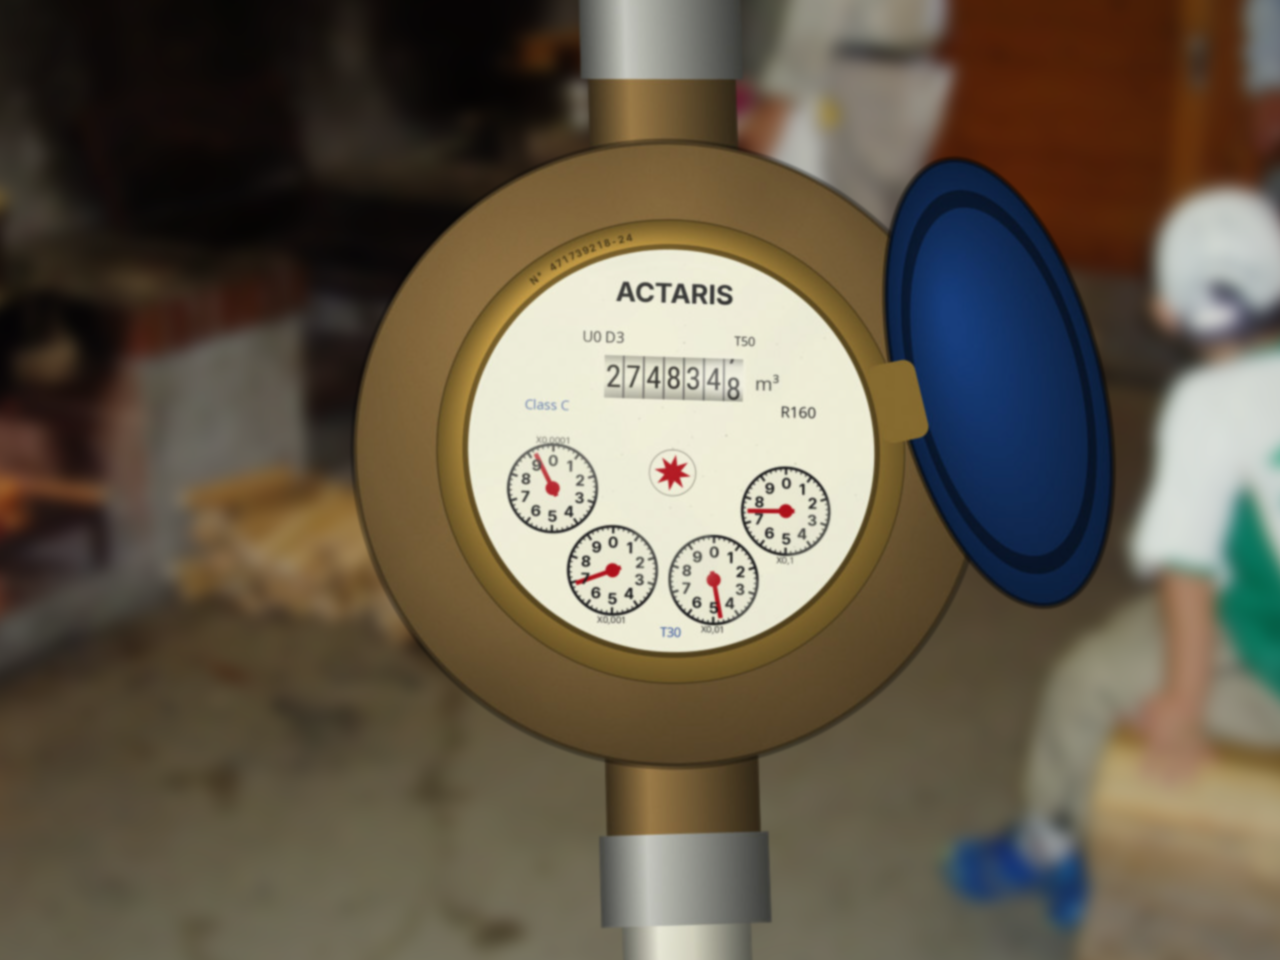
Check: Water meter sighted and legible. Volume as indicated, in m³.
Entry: 2748347.7469 m³
